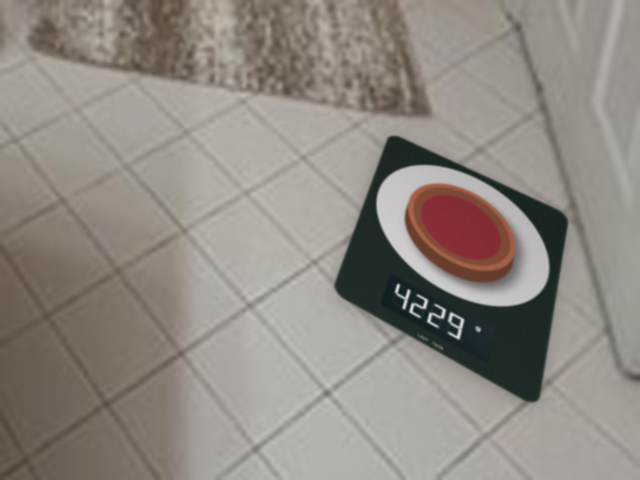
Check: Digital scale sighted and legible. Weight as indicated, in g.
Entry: 4229 g
